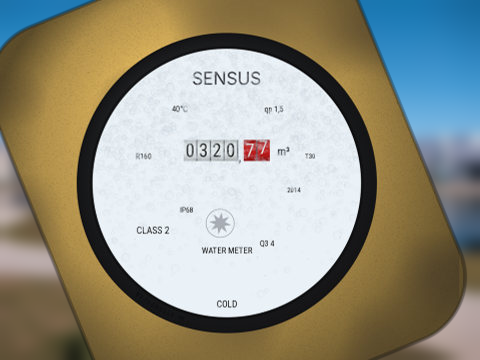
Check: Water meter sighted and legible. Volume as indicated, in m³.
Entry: 320.77 m³
